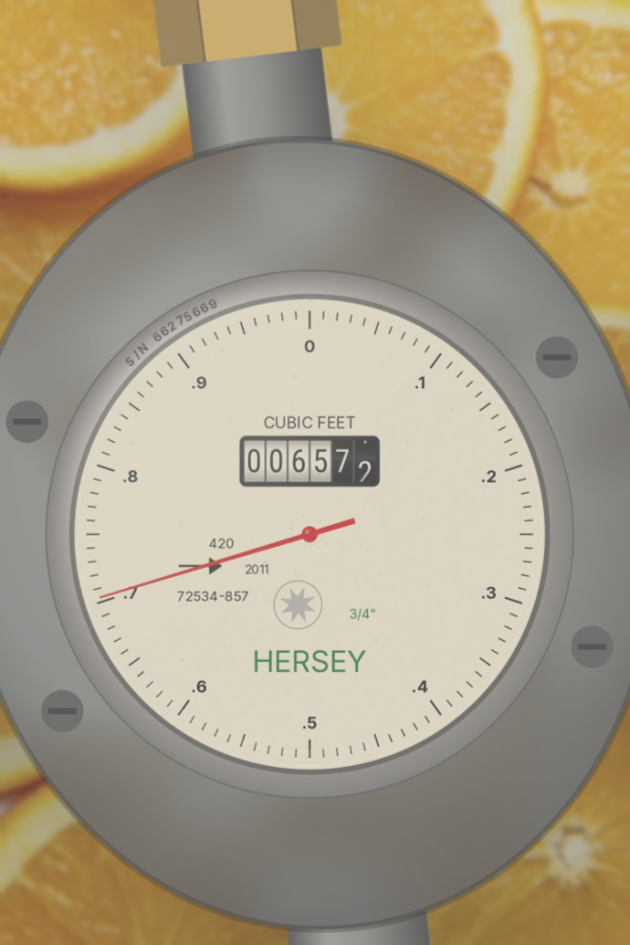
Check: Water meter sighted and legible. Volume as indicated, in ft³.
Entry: 6571.70 ft³
